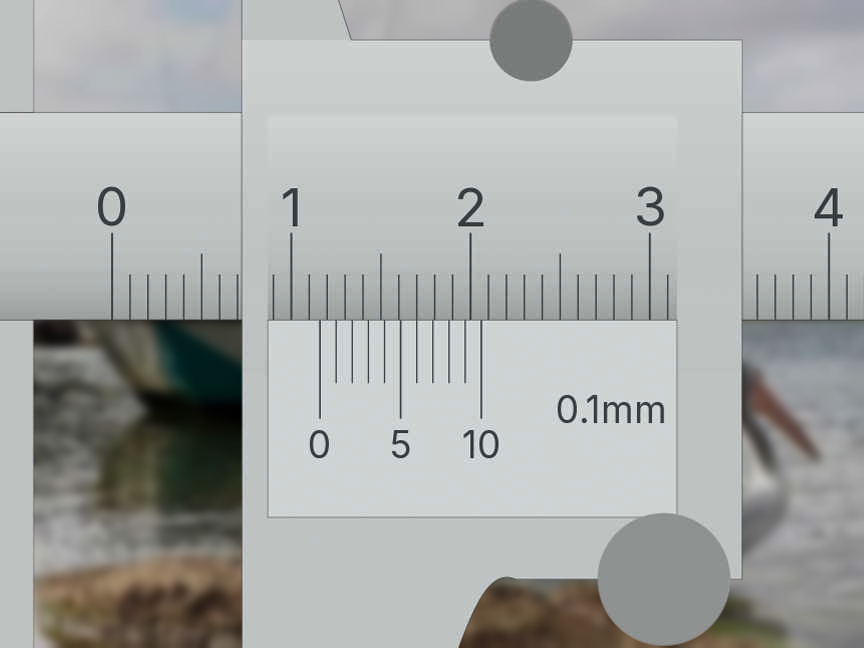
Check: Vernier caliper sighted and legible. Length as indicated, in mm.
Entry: 11.6 mm
